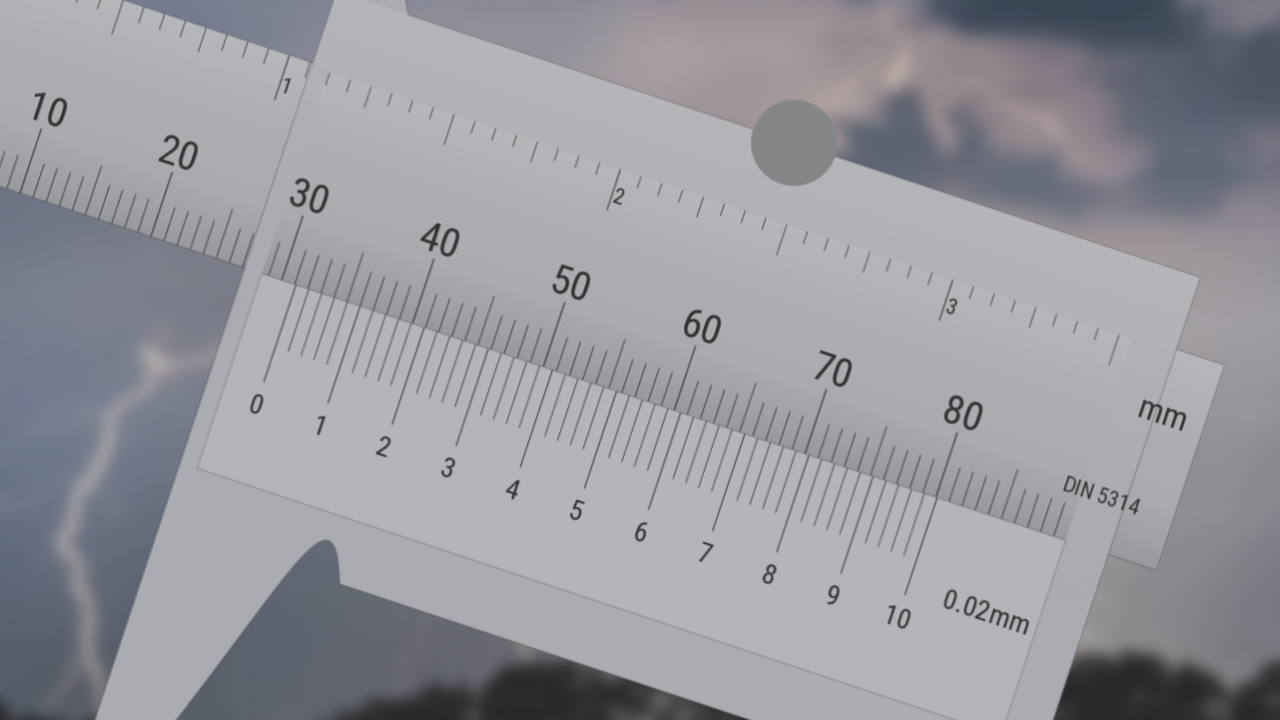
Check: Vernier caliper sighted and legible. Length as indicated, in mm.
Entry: 31.1 mm
